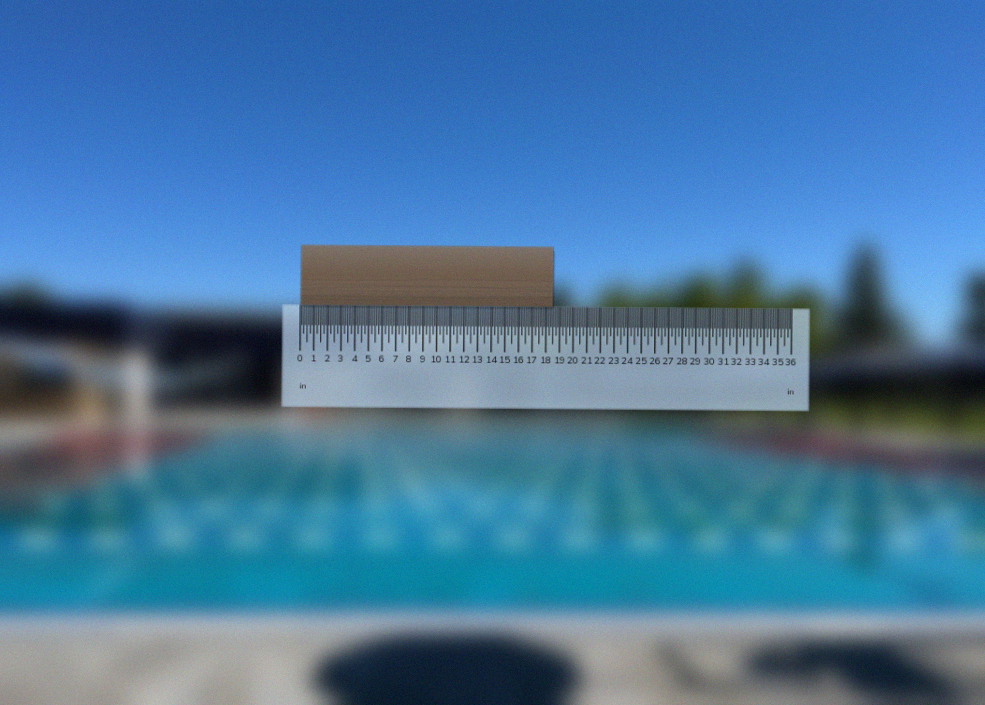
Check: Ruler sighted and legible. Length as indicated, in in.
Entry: 18.5 in
